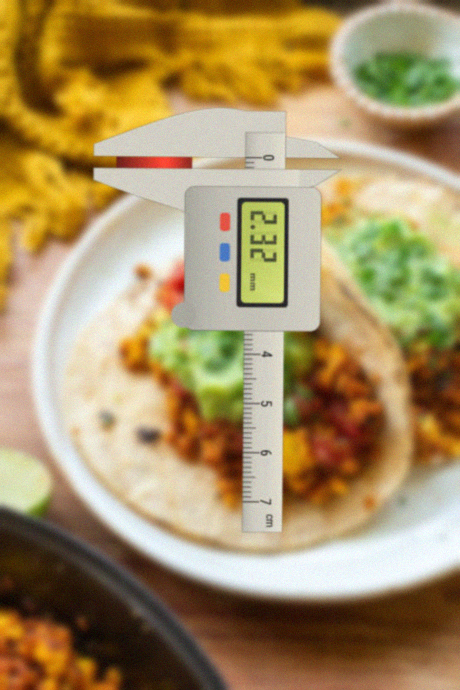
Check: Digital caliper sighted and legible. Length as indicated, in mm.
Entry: 2.32 mm
